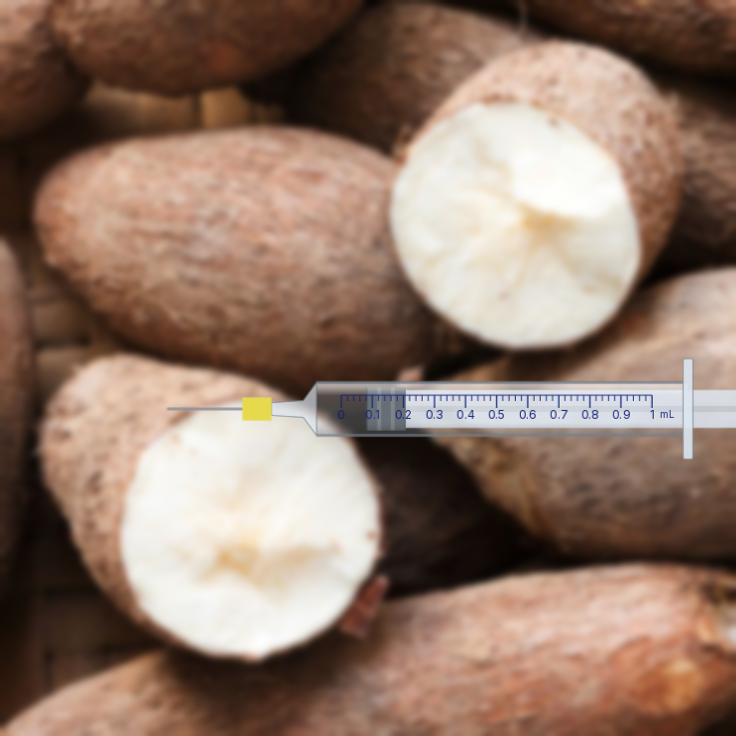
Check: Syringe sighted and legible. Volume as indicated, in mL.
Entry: 0.08 mL
